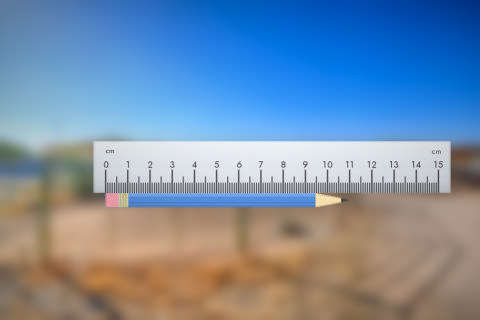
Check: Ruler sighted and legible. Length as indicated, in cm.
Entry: 11 cm
